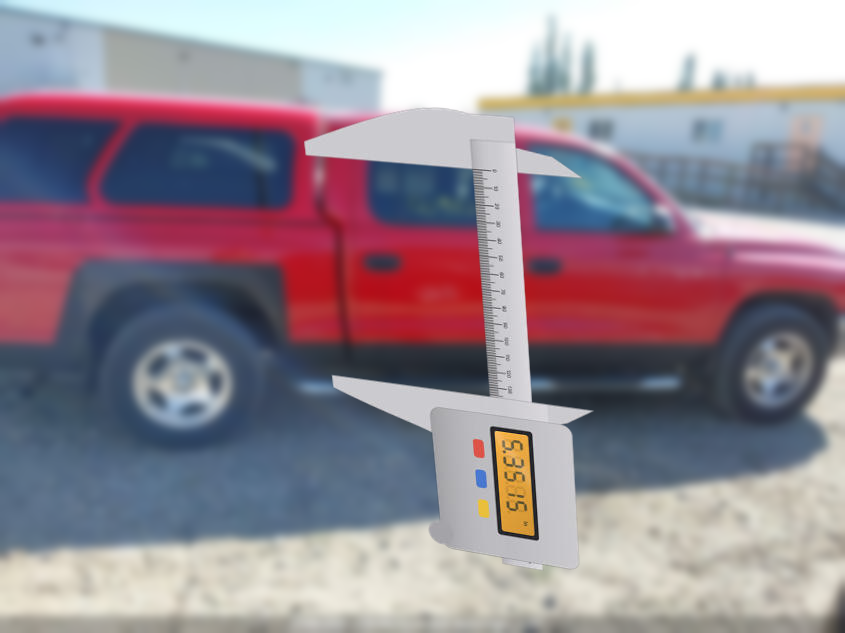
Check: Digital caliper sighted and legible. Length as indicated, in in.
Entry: 5.3515 in
